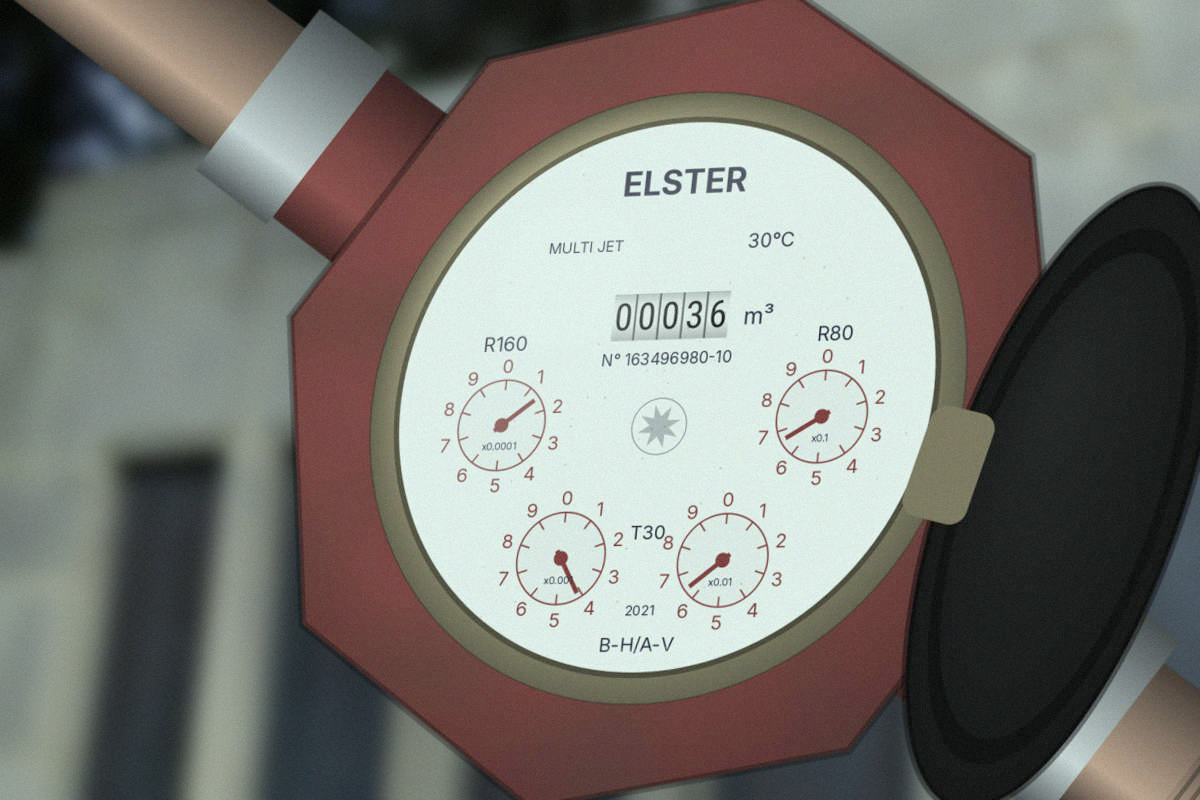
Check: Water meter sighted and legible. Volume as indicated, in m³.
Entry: 36.6641 m³
